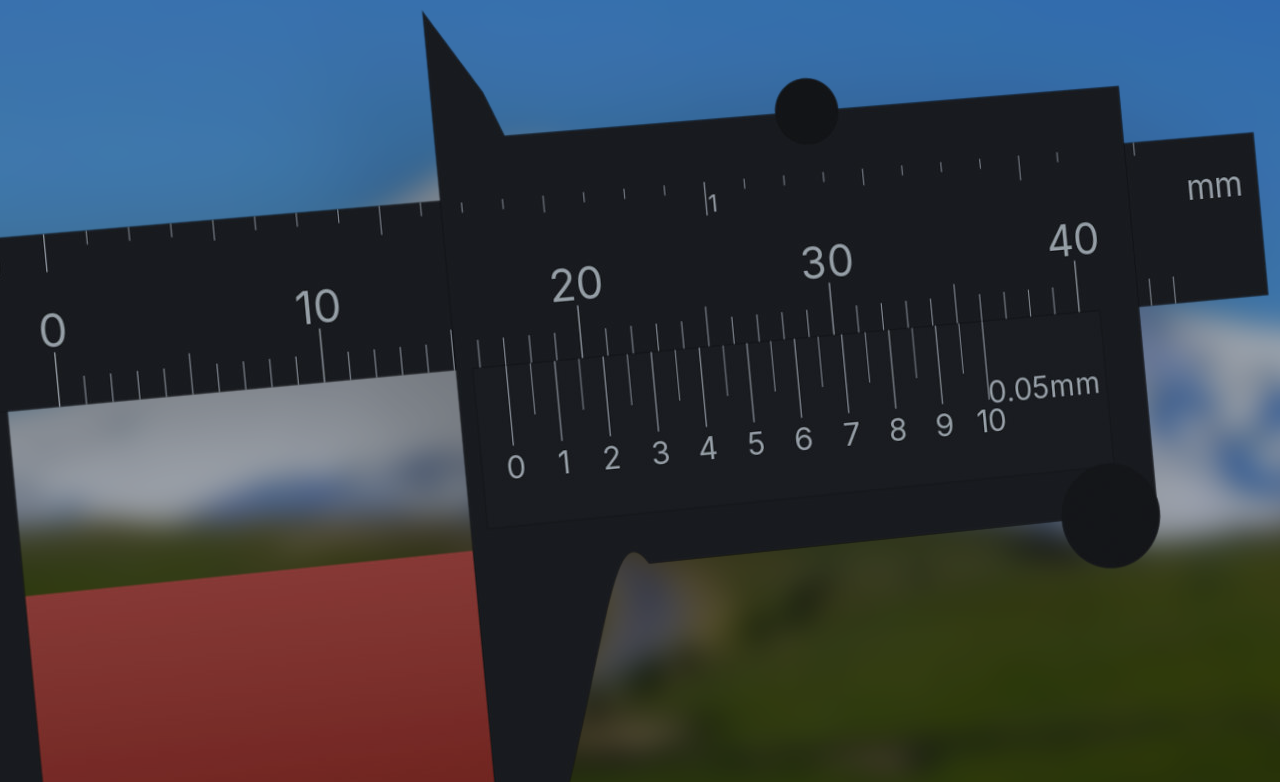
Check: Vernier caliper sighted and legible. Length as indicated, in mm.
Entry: 17.00 mm
